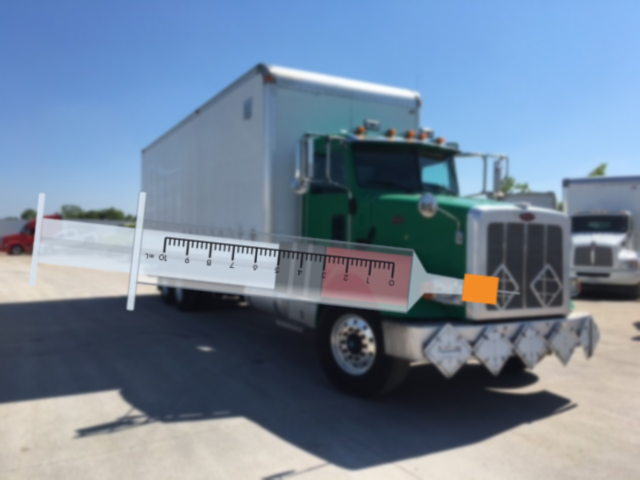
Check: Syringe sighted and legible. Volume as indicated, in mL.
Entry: 3 mL
